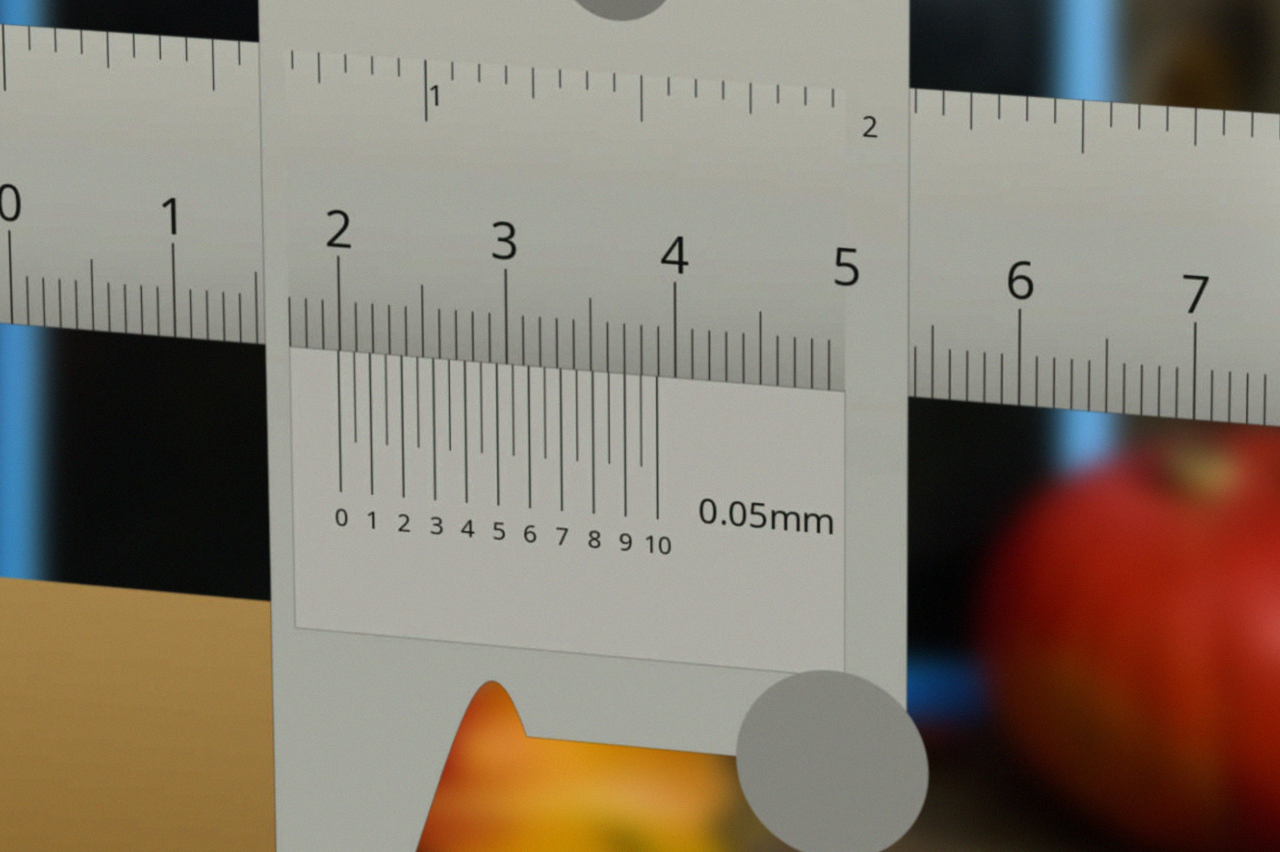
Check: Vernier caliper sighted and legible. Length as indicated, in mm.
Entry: 19.9 mm
